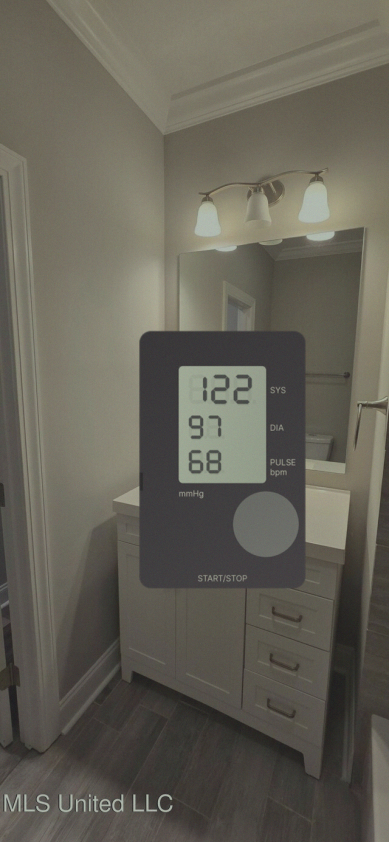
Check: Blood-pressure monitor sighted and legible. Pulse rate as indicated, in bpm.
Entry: 68 bpm
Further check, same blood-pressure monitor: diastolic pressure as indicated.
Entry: 97 mmHg
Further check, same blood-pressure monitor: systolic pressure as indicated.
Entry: 122 mmHg
